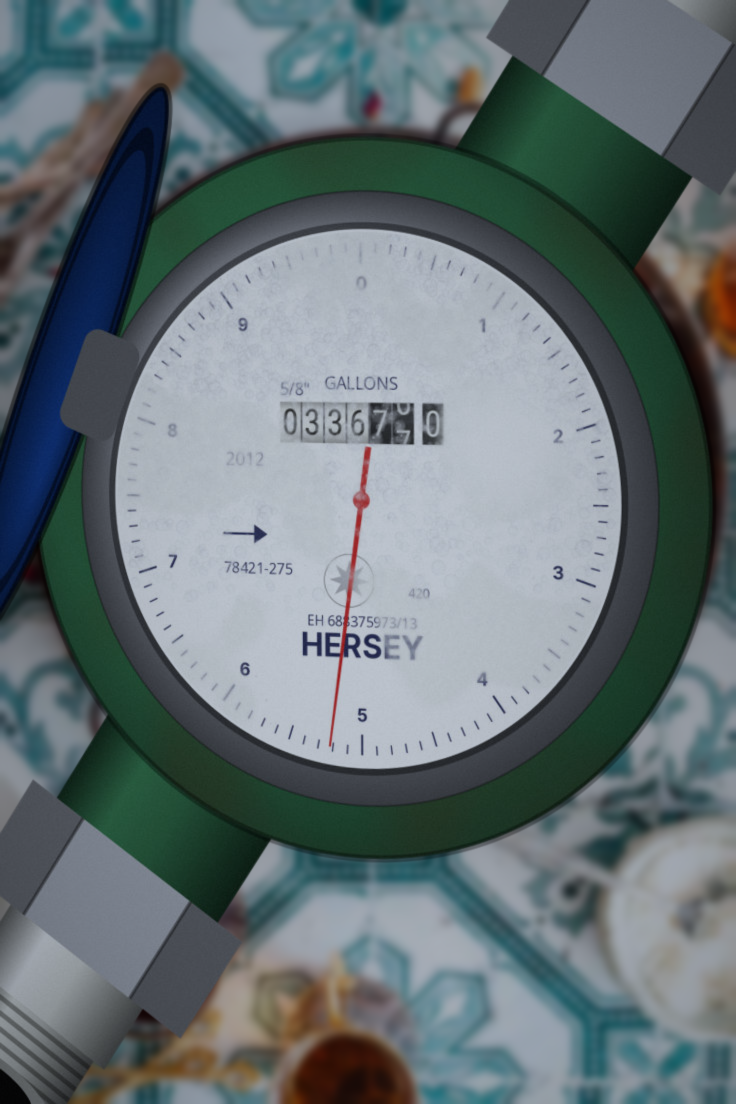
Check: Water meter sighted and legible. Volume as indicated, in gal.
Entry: 336765.2 gal
